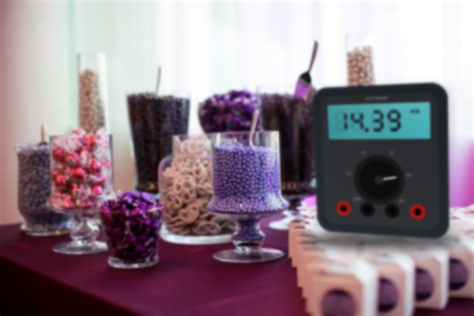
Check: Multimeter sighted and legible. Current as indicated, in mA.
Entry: 14.39 mA
